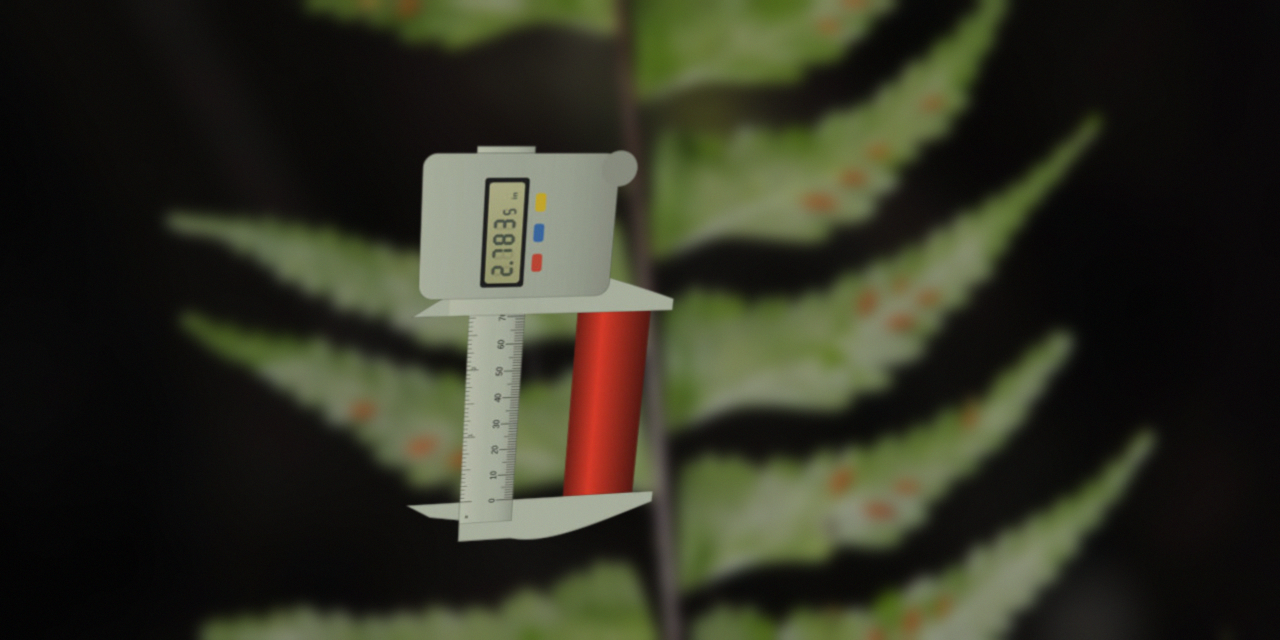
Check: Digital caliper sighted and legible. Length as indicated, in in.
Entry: 2.7835 in
